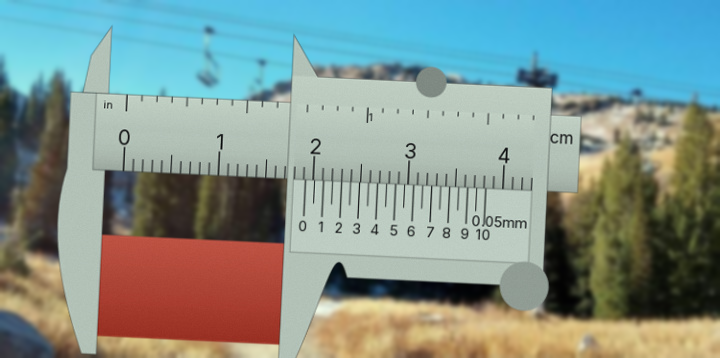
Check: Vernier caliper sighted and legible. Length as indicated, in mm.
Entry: 19.2 mm
